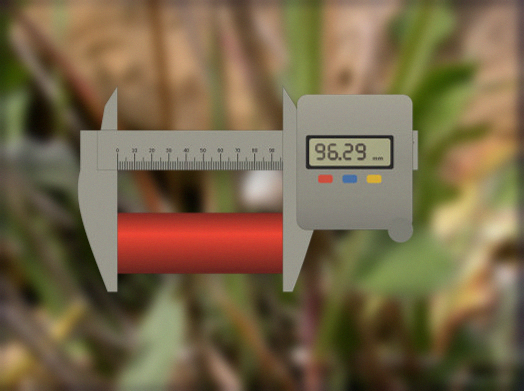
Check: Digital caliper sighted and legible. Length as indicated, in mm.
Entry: 96.29 mm
